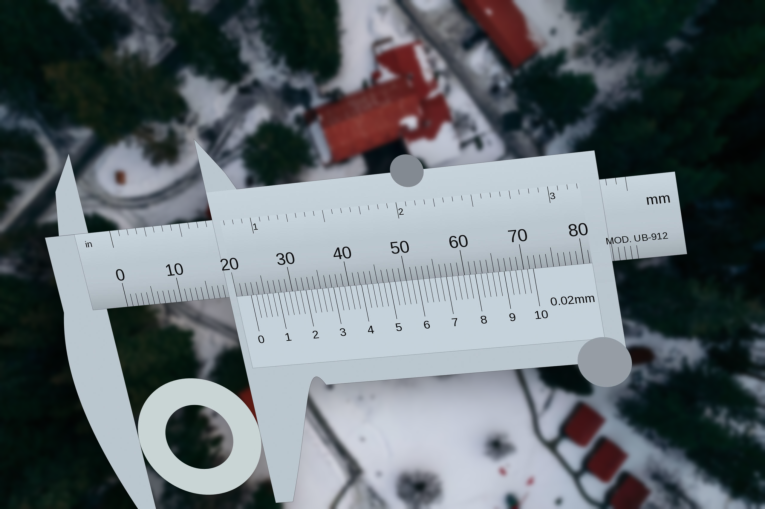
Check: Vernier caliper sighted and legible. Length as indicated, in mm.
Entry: 22.6 mm
